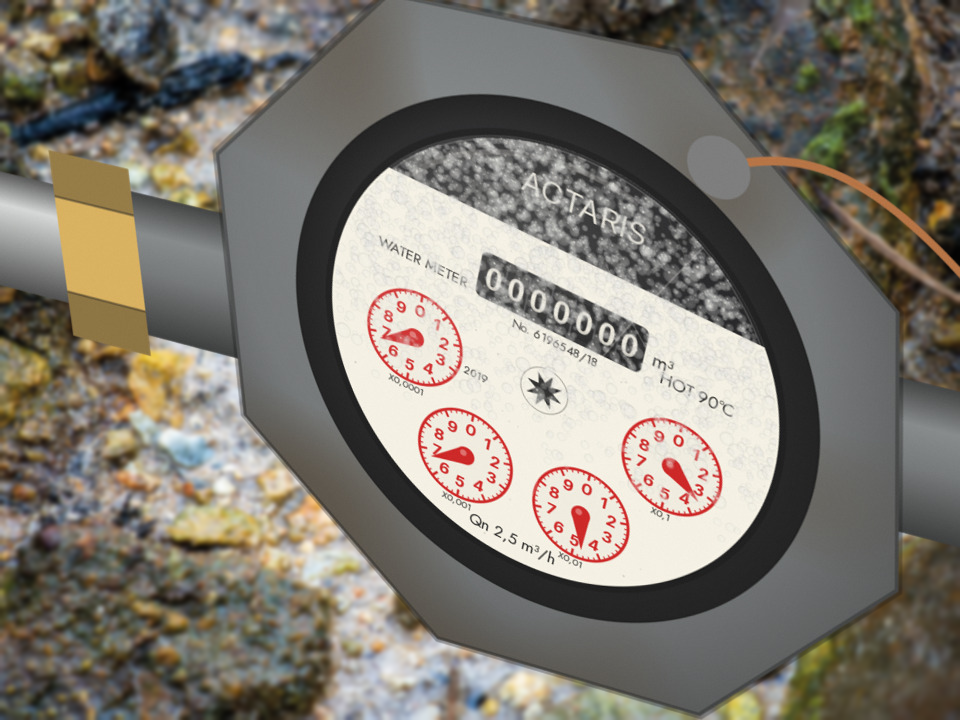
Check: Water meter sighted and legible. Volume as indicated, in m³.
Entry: 0.3466 m³
